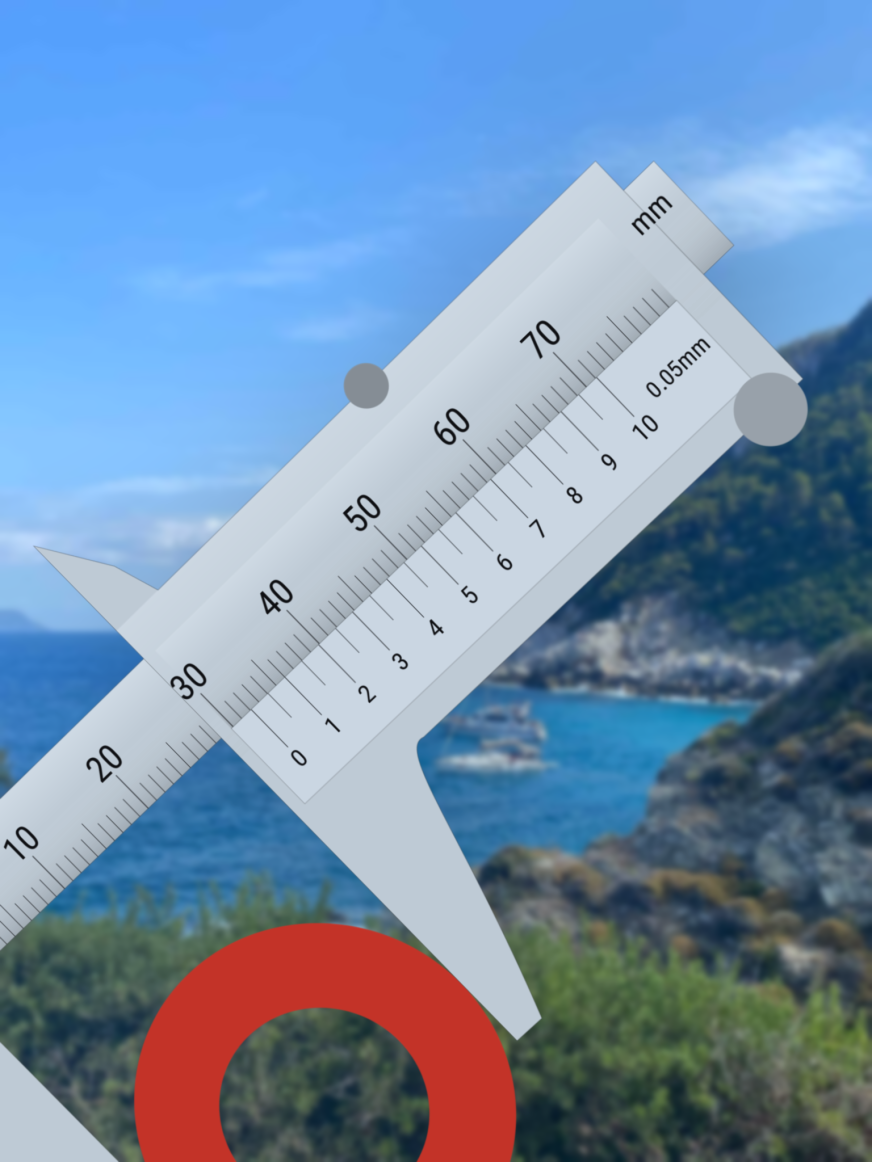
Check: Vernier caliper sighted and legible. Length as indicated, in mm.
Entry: 32.1 mm
